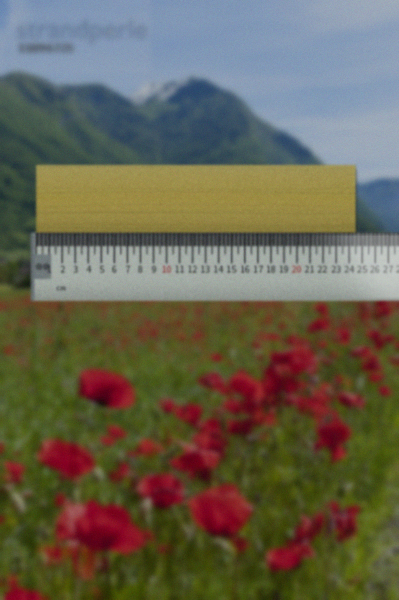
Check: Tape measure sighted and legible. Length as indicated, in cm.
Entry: 24.5 cm
